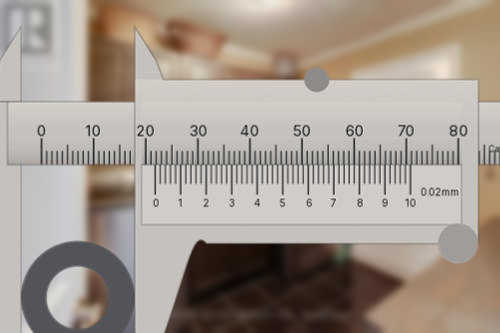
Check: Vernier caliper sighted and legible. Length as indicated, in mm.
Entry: 21.8 mm
